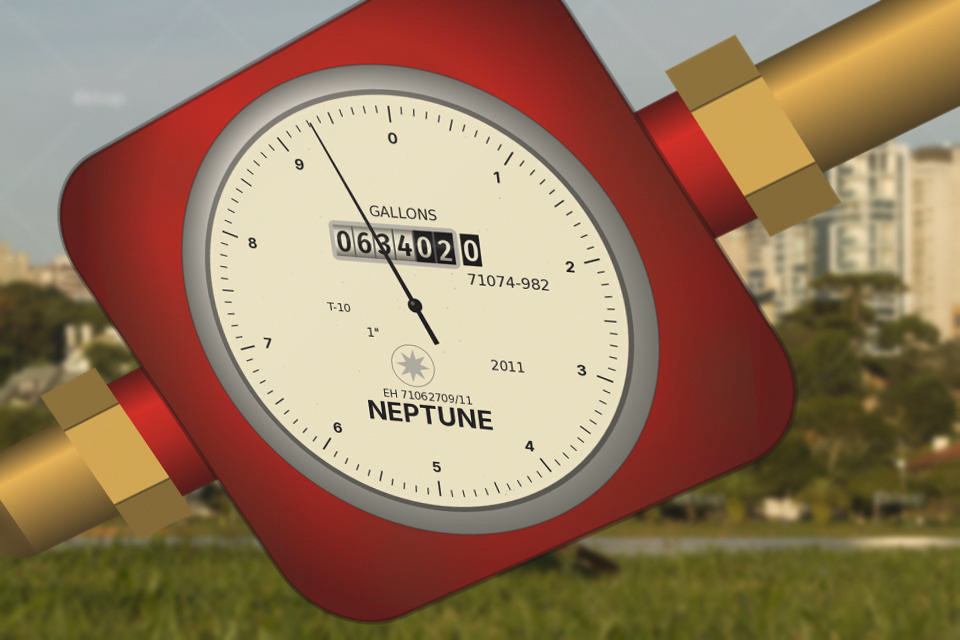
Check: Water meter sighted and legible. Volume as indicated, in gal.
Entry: 634019.3 gal
